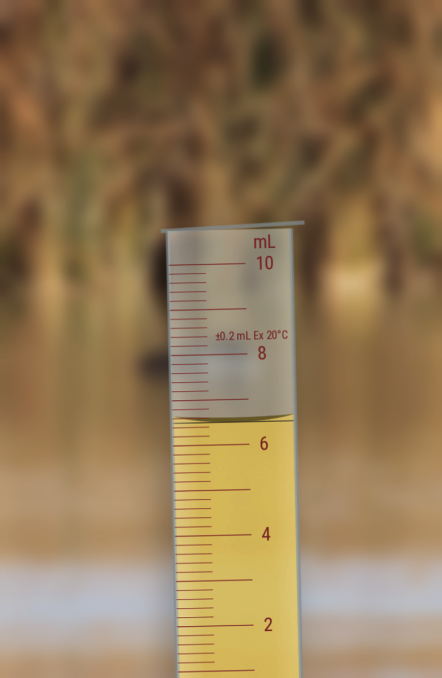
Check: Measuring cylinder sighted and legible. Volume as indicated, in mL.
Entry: 6.5 mL
